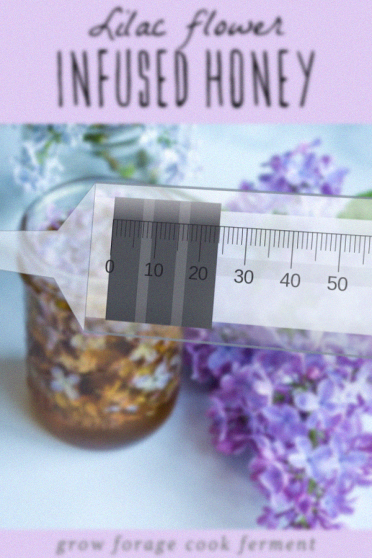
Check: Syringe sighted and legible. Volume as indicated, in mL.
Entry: 0 mL
